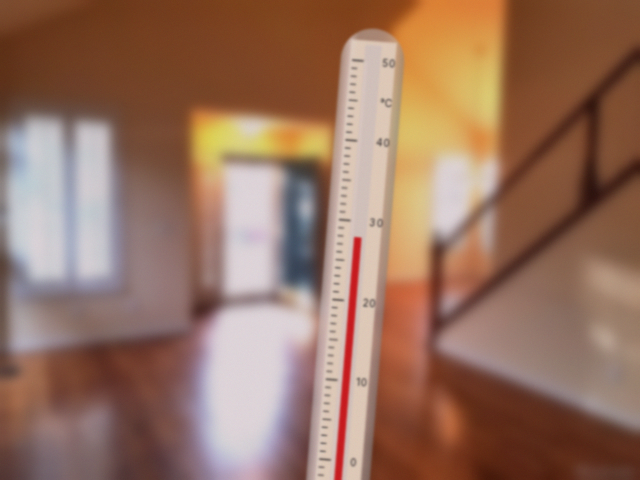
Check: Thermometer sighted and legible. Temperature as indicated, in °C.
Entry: 28 °C
